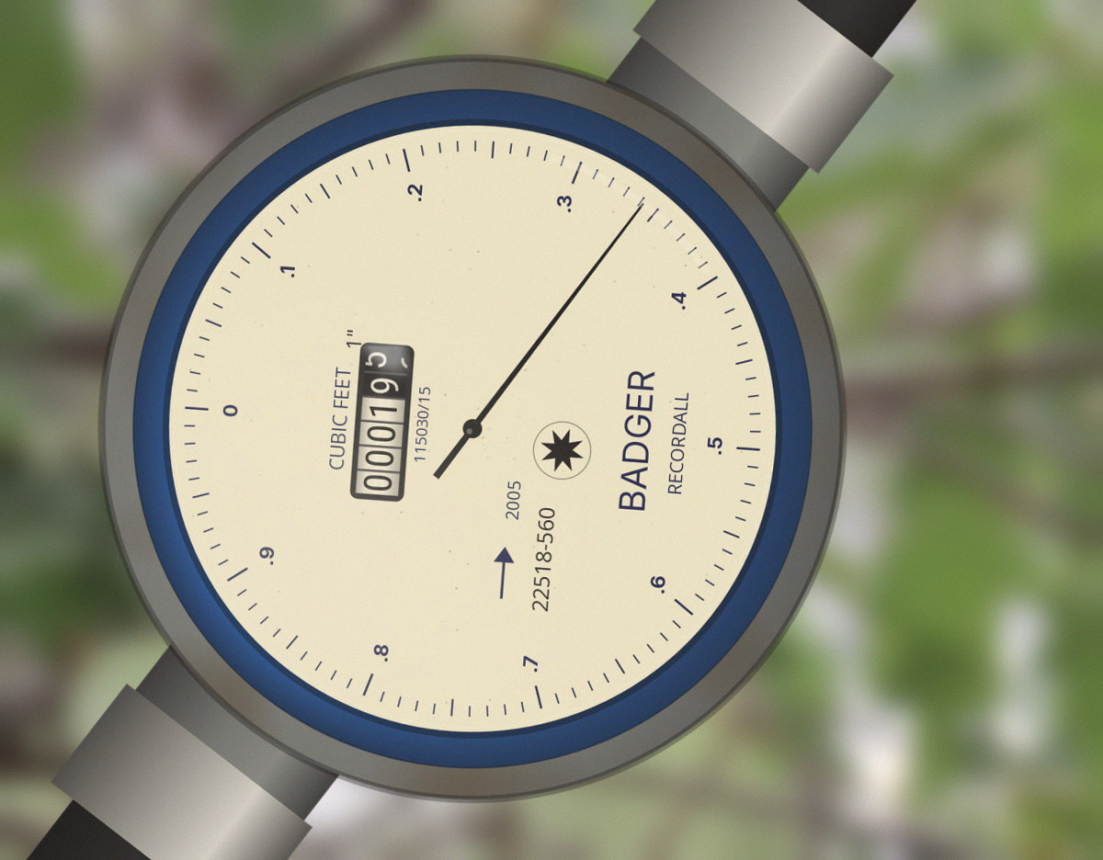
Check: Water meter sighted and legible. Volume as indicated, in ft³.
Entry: 195.34 ft³
